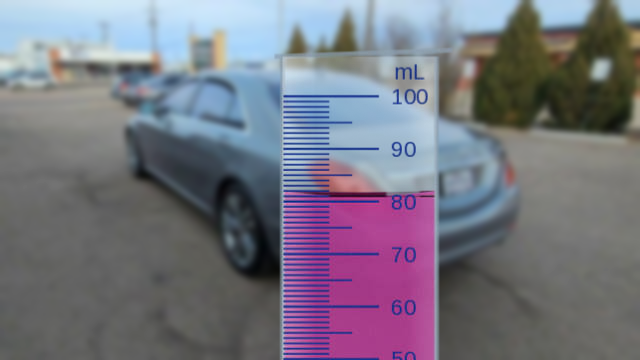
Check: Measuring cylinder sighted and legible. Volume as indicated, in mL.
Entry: 81 mL
